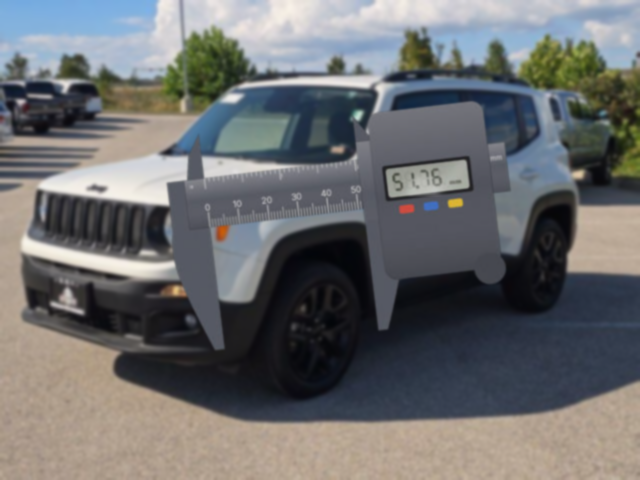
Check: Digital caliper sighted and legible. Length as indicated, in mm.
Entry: 51.76 mm
